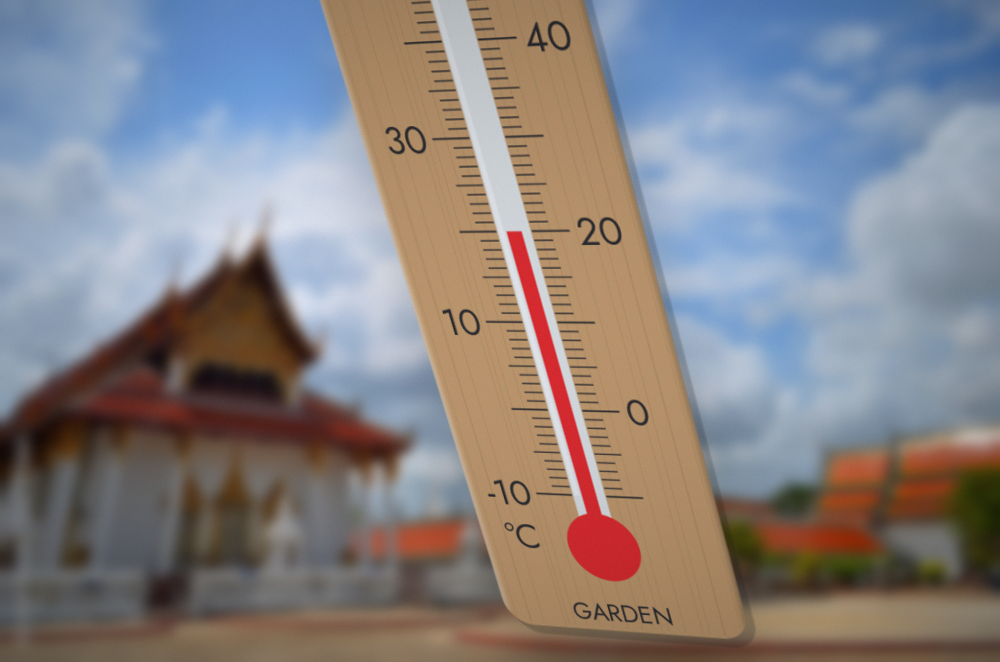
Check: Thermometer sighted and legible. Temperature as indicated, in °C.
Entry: 20 °C
